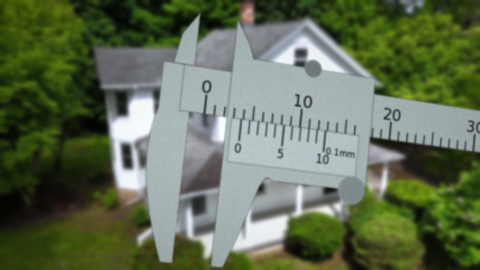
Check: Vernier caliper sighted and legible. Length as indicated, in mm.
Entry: 3.8 mm
